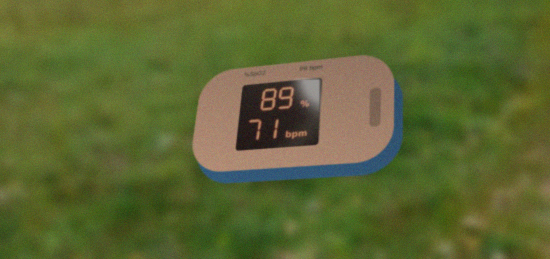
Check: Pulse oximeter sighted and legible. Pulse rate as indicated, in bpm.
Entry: 71 bpm
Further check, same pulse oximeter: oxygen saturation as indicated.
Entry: 89 %
